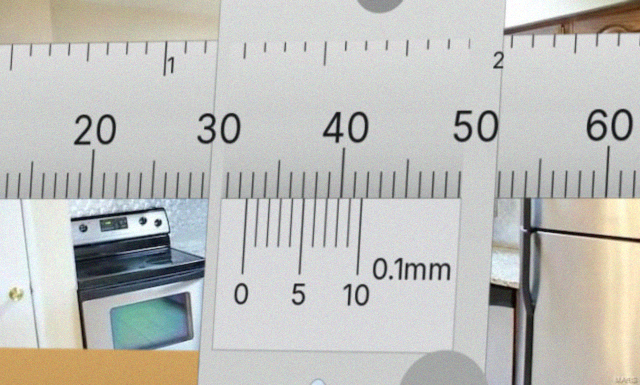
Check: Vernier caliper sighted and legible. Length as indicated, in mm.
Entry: 32.6 mm
